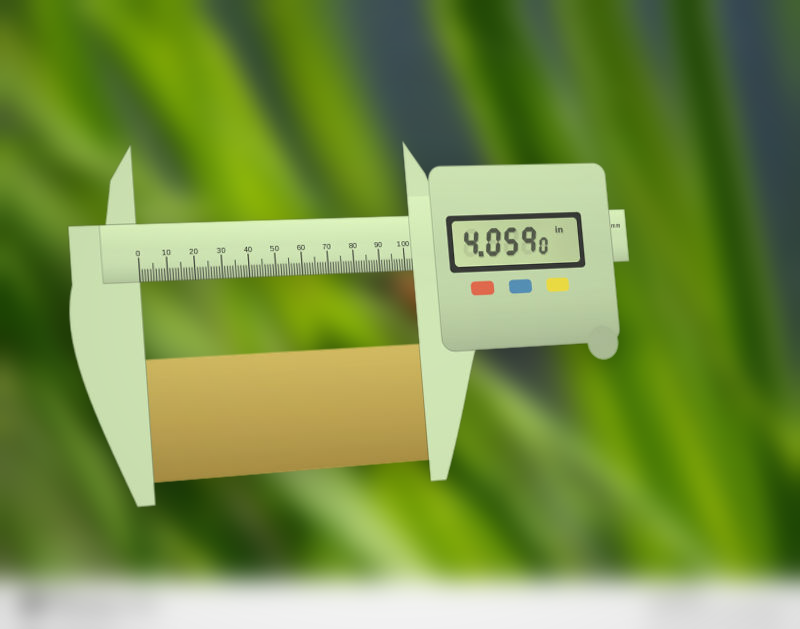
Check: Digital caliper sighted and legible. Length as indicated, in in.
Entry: 4.0590 in
